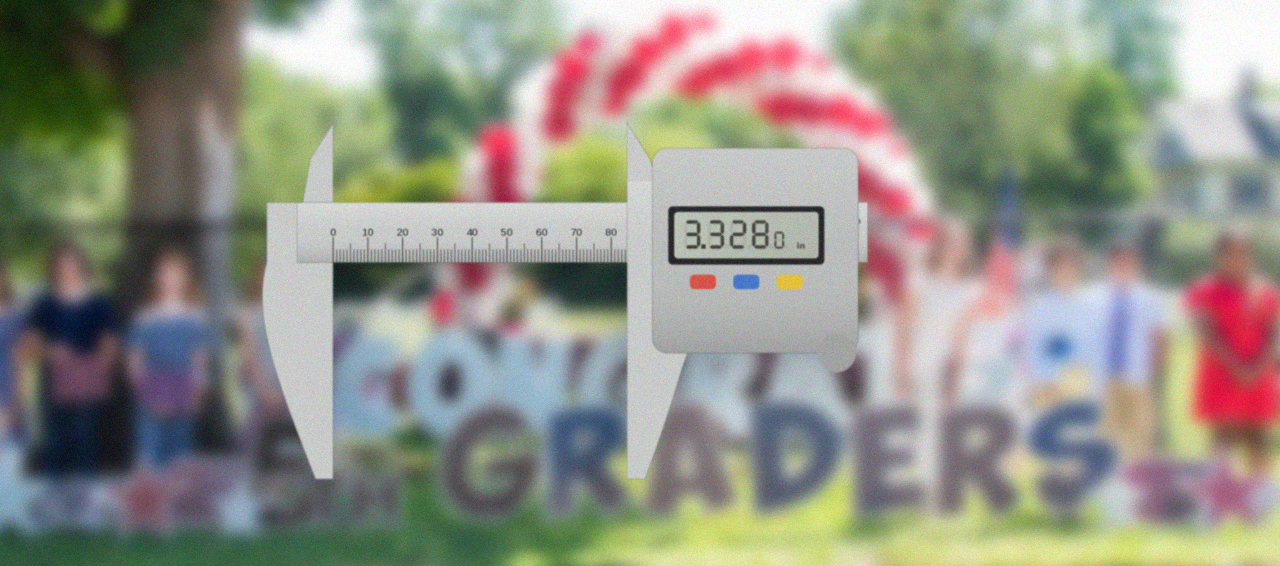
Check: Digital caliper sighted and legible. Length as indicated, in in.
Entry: 3.3280 in
